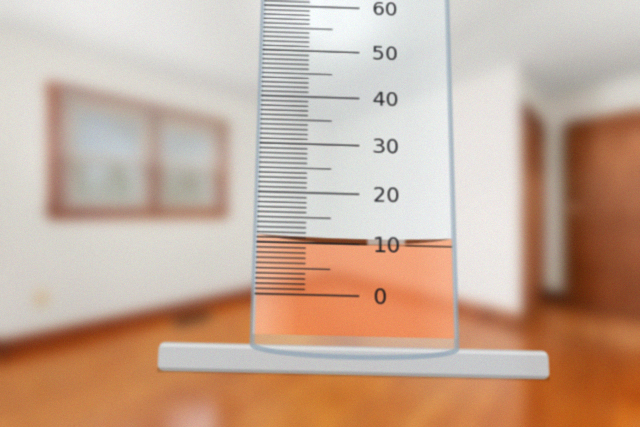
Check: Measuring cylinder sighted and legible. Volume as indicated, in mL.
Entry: 10 mL
